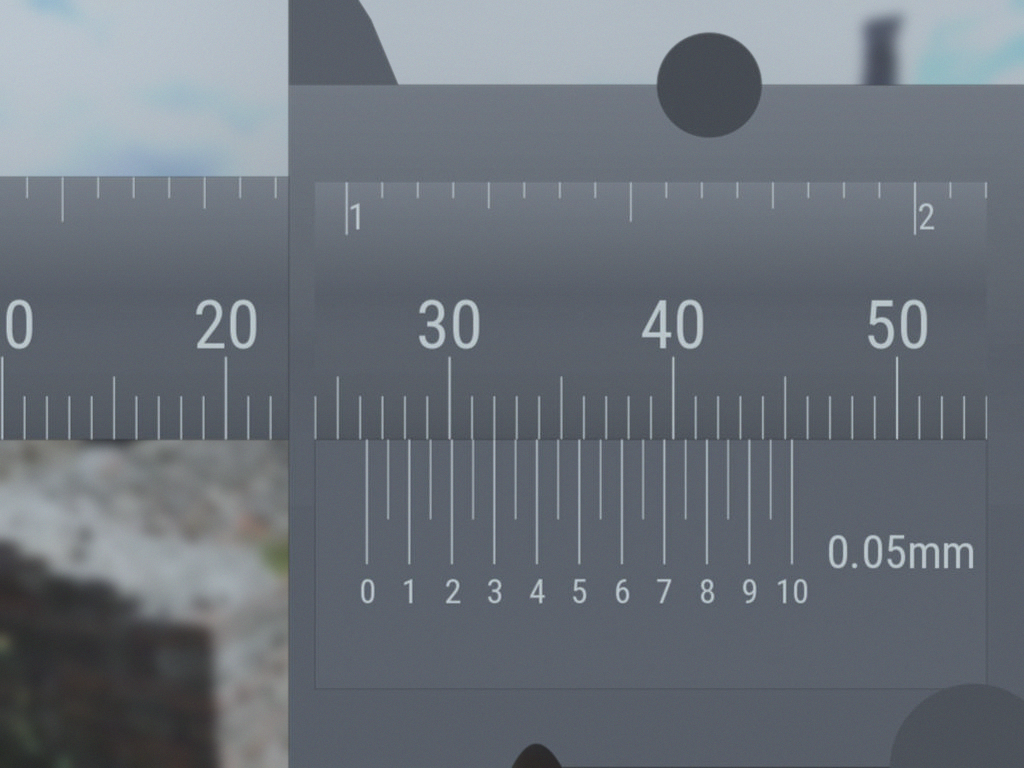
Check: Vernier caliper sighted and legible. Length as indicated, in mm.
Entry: 26.3 mm
